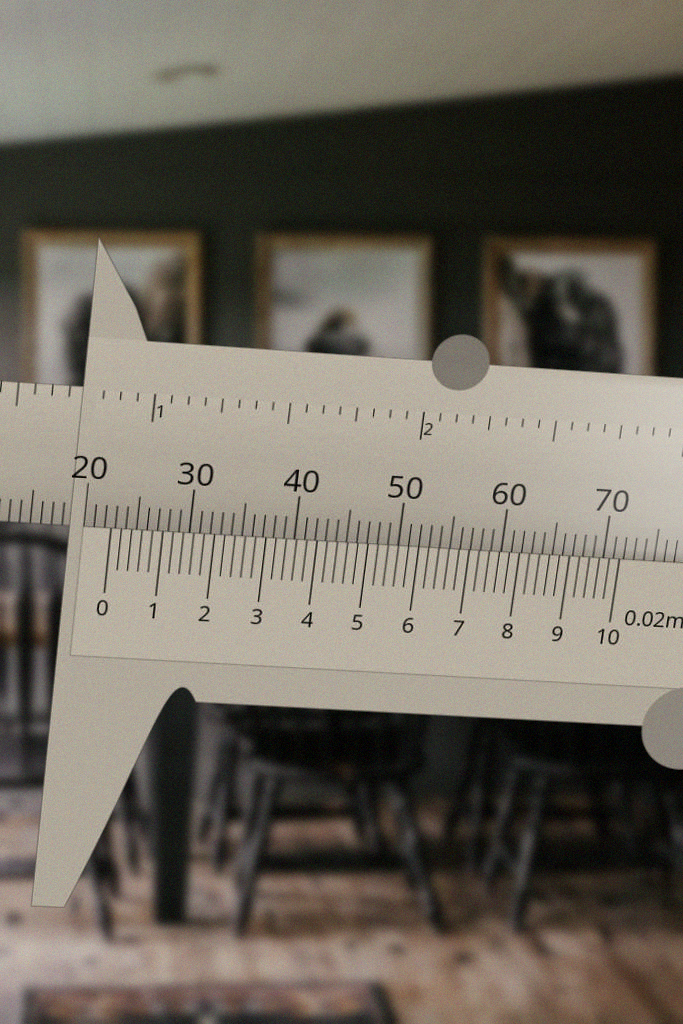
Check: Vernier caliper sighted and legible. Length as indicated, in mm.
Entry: 22.6 mm
